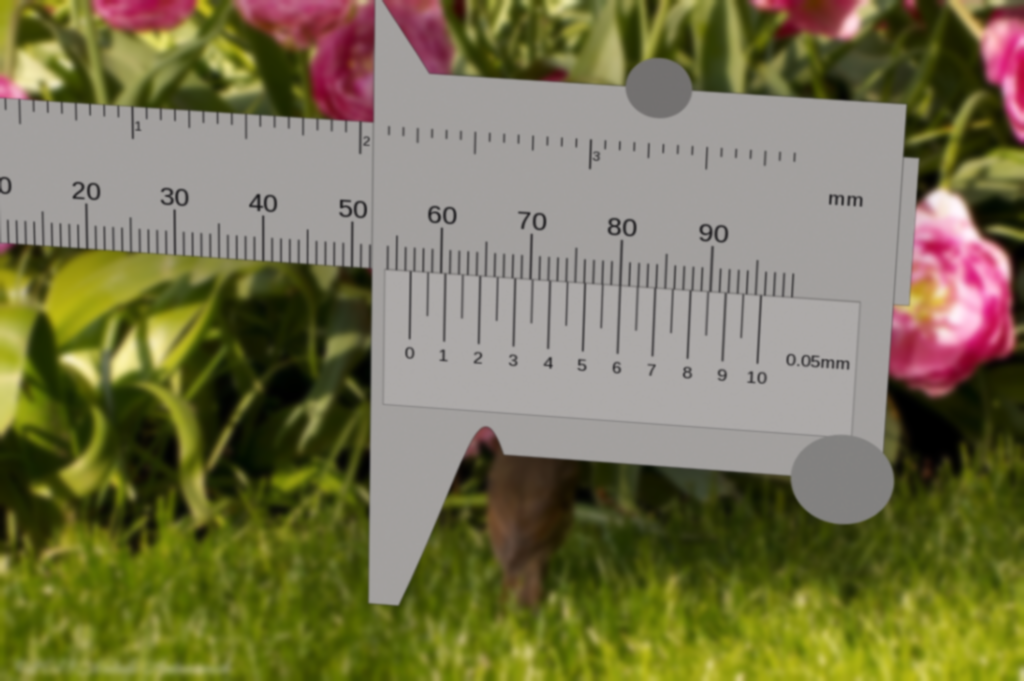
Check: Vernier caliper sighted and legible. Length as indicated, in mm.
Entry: 56.6 mm
